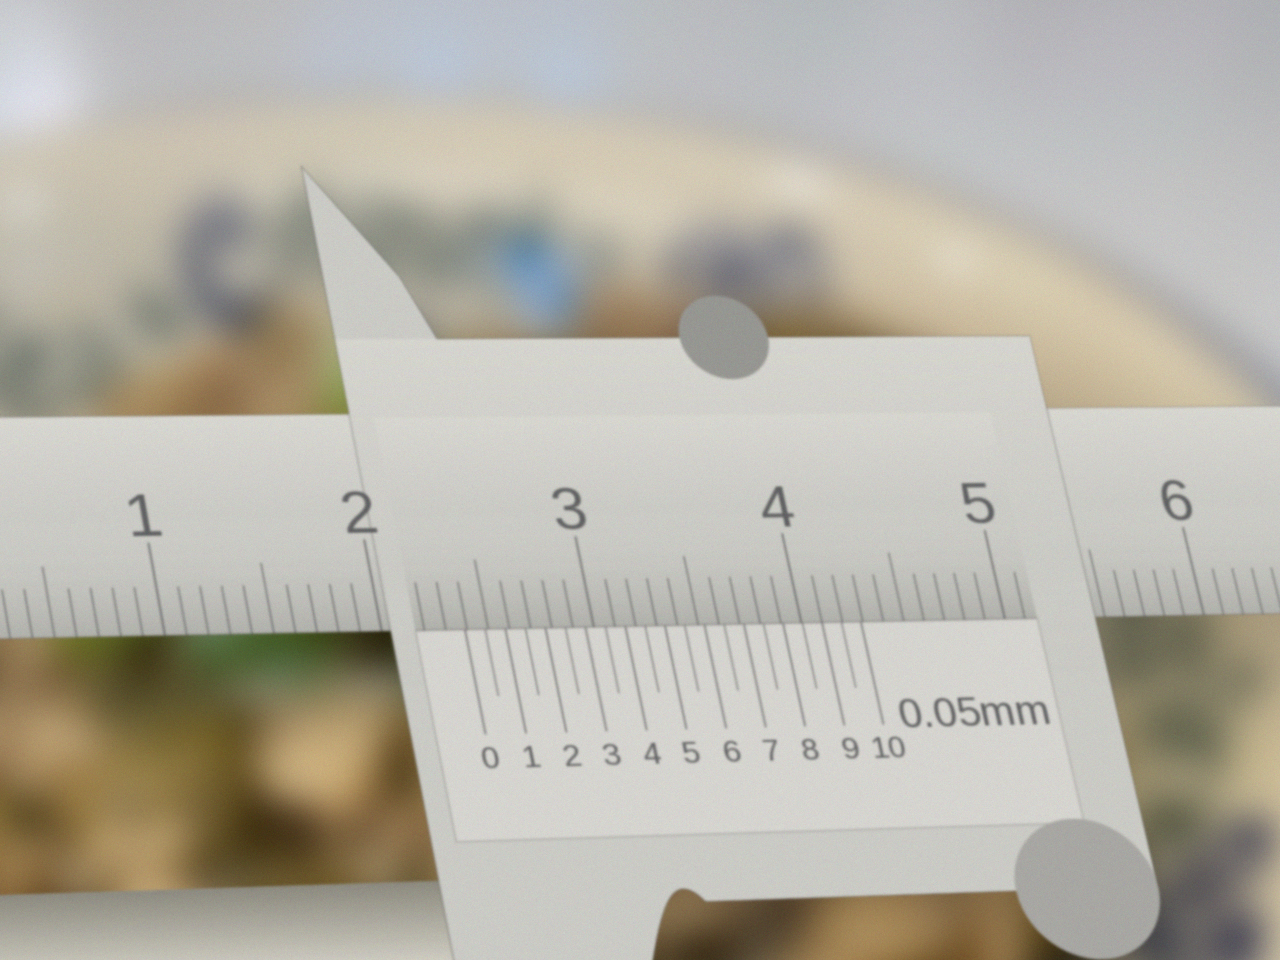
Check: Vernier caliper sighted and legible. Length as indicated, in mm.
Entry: 23.9 mm
